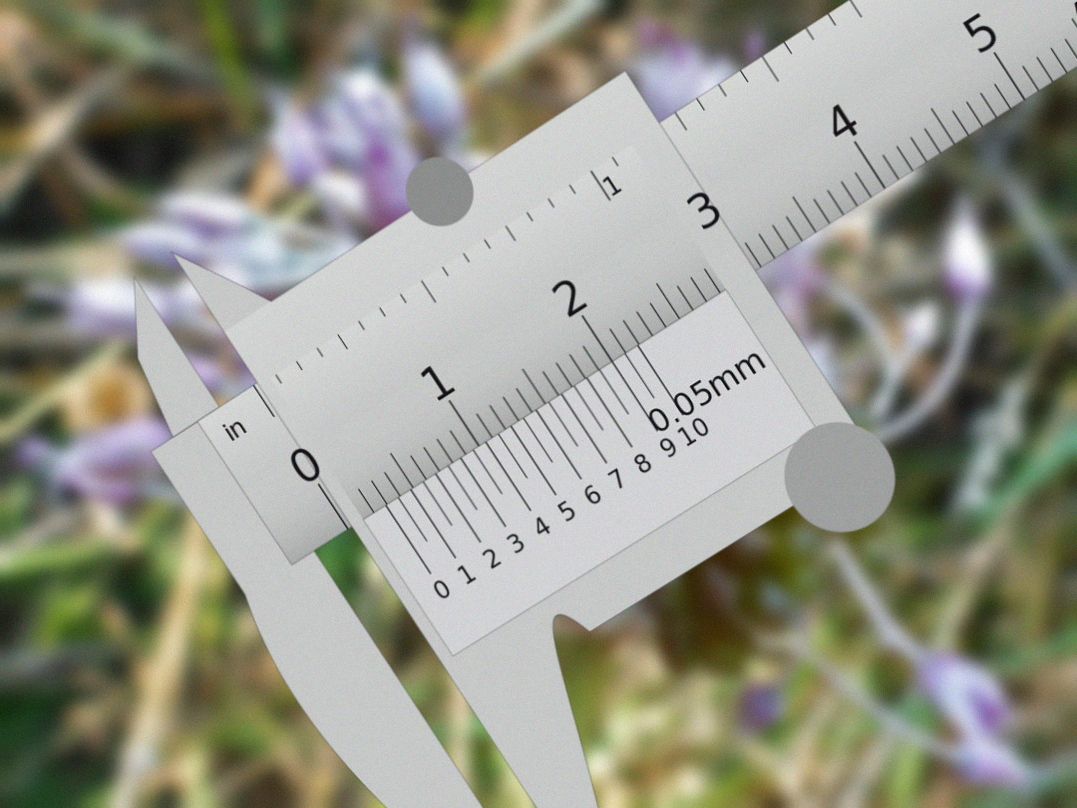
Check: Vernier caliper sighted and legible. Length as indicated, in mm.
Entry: 2.9 mm
